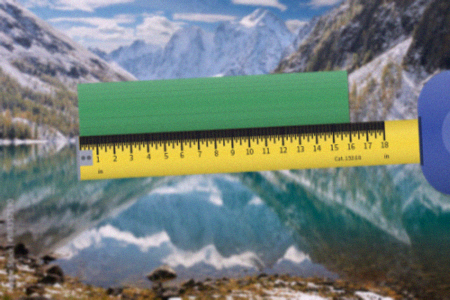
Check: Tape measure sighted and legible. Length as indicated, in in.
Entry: 16 in
